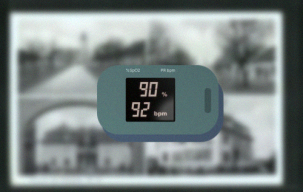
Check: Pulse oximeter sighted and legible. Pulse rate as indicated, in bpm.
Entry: 92 bpm
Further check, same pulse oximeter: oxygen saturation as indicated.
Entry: 90 %
